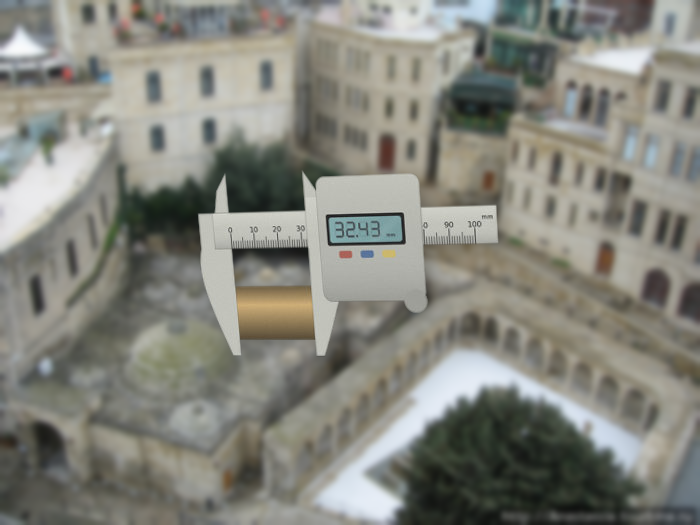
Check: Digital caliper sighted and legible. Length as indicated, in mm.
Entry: 32.43 mm
